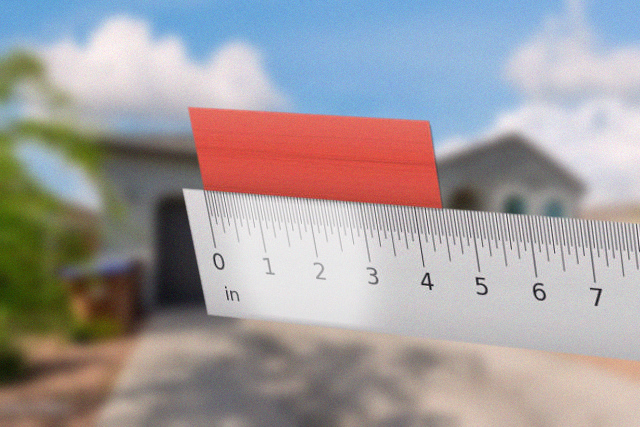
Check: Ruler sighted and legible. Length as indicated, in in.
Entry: 4.5 in
